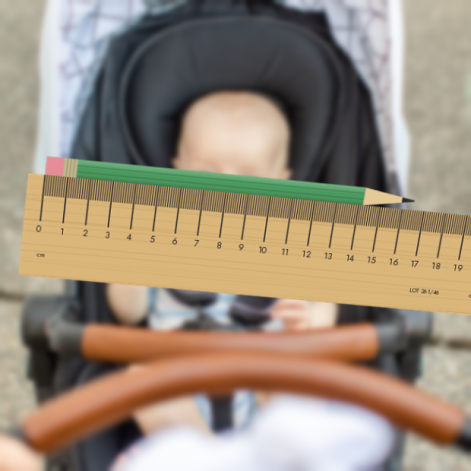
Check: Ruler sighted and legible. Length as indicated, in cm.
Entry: 16.5 cm
